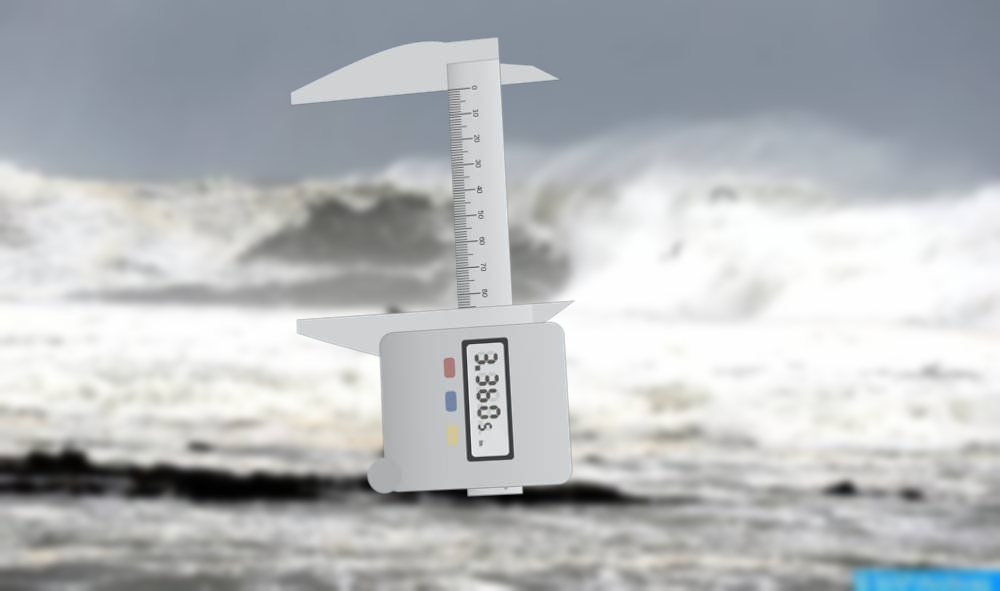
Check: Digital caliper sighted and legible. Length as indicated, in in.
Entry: 3.3605 in
